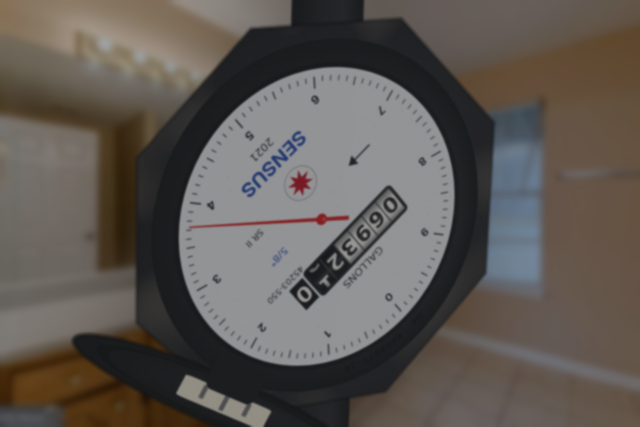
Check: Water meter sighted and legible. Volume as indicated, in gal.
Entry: 693213.7 gal
